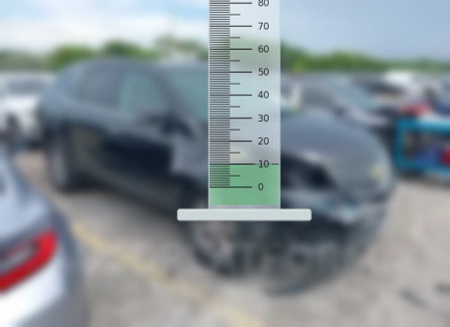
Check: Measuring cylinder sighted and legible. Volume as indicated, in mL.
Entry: 10 mL
